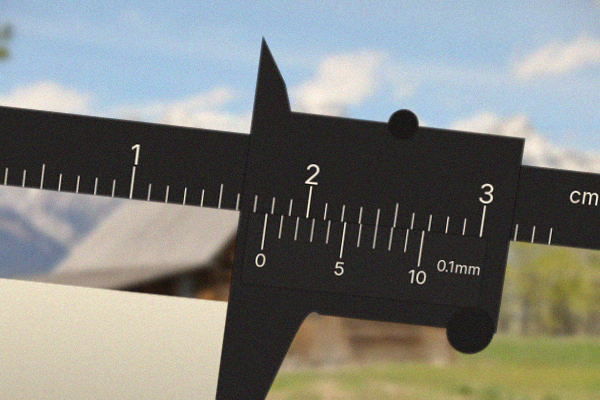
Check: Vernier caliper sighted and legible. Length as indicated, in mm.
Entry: 17.7 mm
